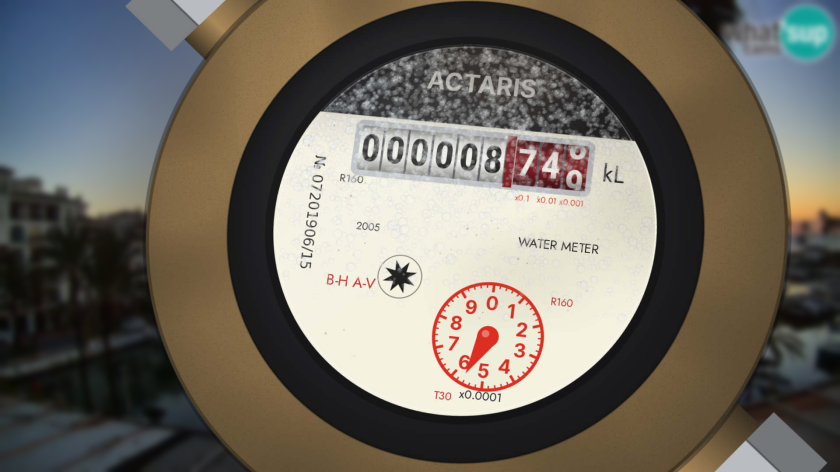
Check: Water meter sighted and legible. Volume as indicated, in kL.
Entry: 8.7485 kL
